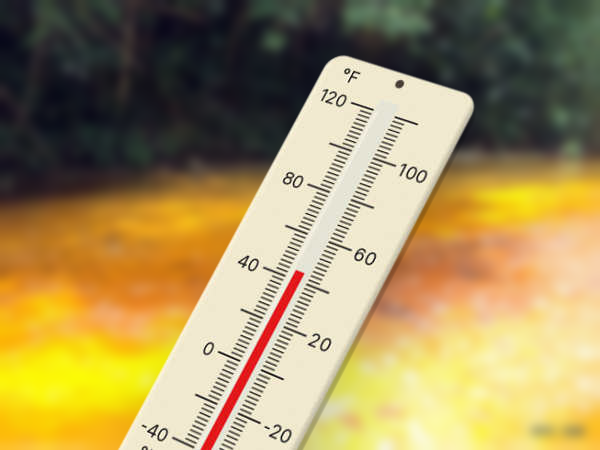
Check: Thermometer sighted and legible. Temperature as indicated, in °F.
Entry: 44 °F
